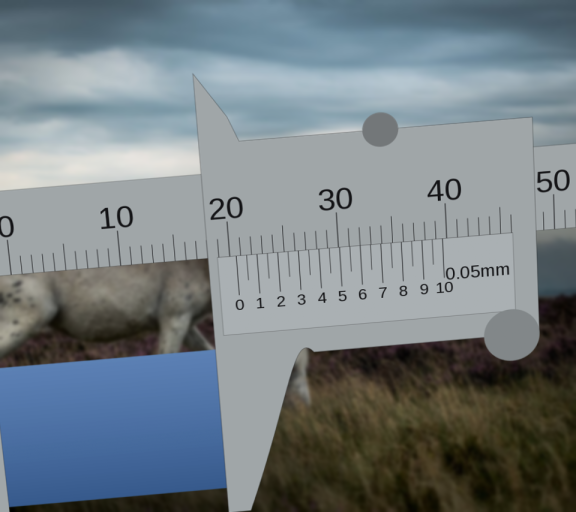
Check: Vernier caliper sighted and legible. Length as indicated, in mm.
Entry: 20.6 mm
